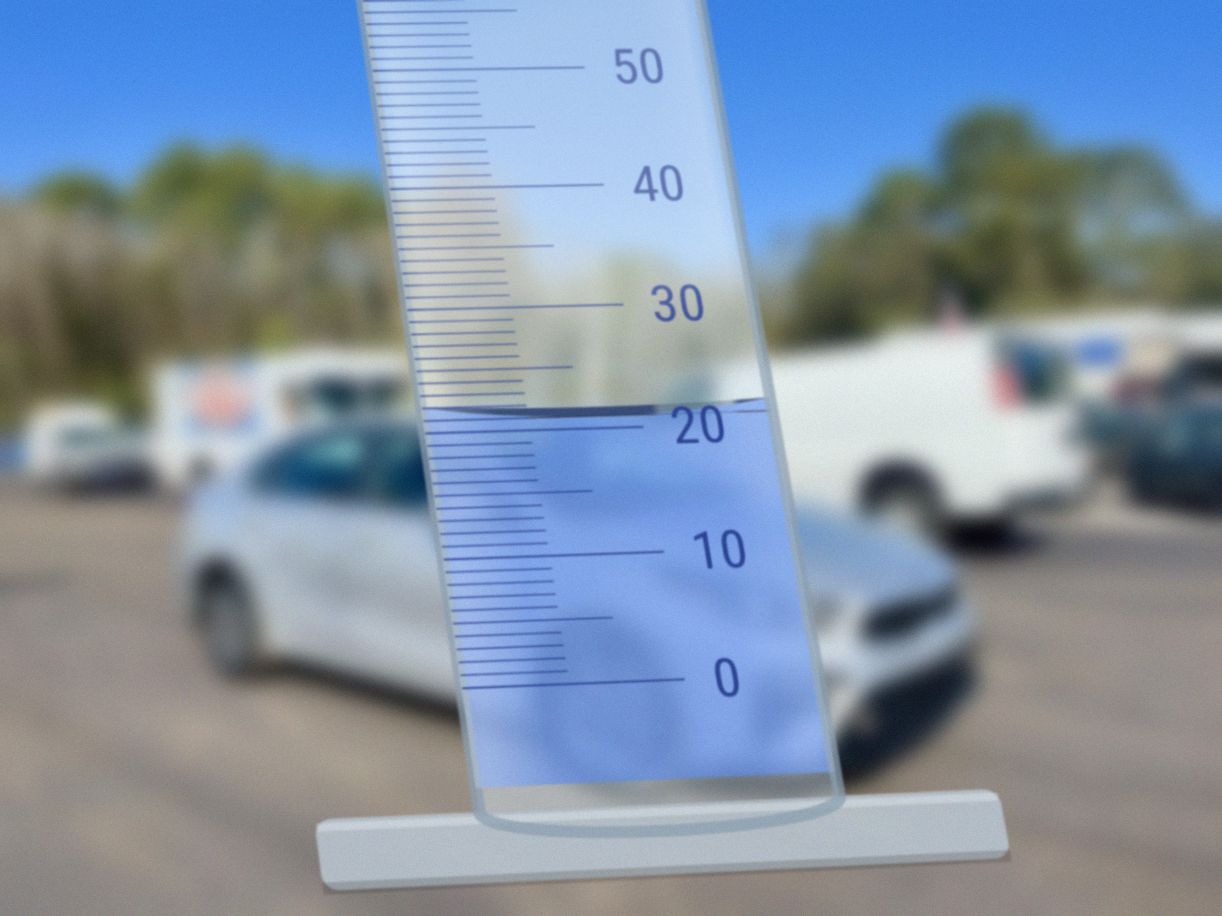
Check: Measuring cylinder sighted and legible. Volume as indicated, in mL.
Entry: 21 mL
